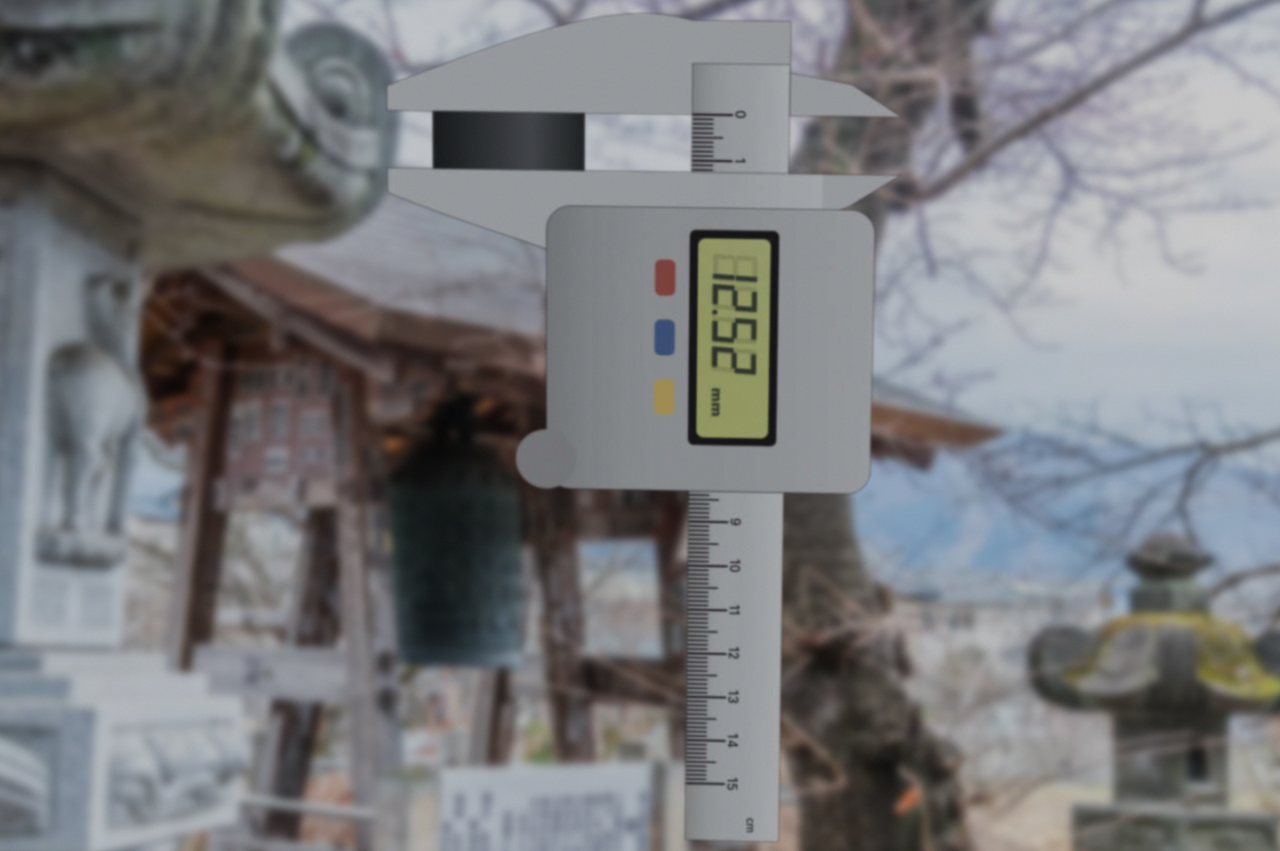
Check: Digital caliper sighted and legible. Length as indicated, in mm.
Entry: 12.52 mm
